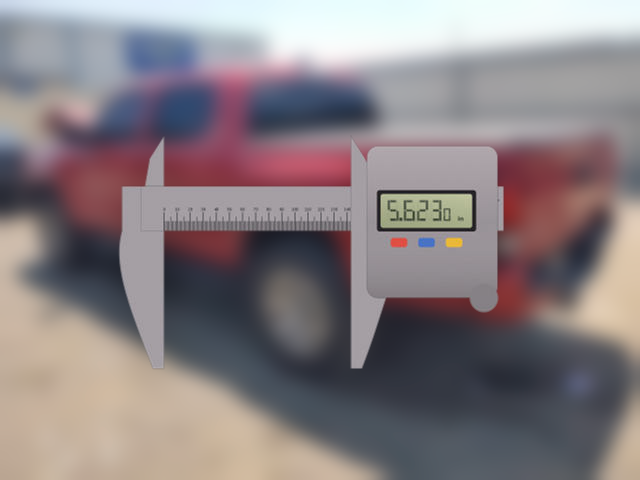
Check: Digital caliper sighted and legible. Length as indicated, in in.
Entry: 5.6230 in
